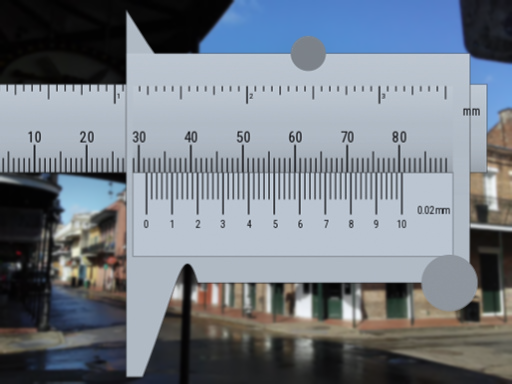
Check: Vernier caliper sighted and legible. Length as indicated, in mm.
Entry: 31.5 mm
